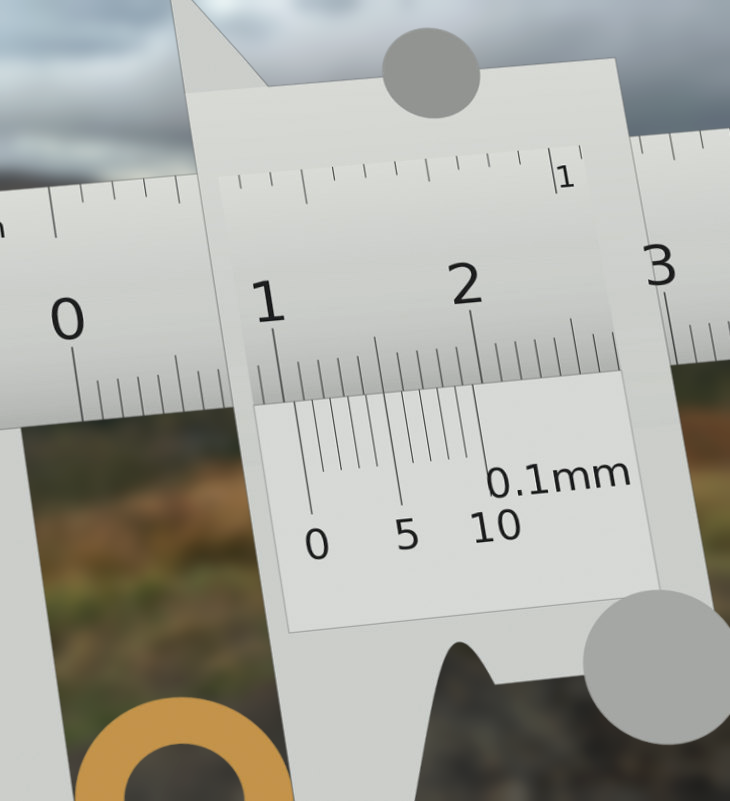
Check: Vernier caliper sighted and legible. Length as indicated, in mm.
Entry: 10.5 mm
